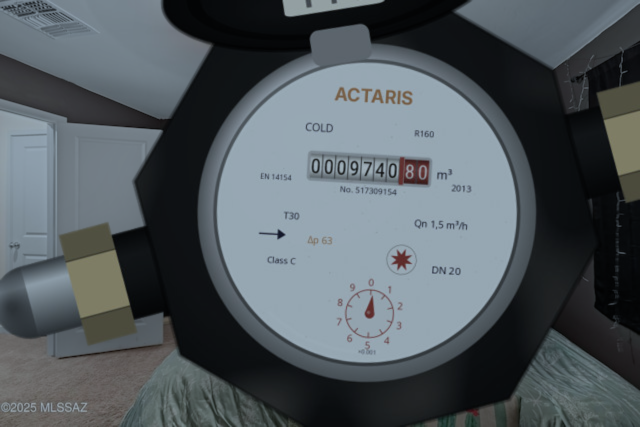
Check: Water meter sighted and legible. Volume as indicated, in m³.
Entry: 9740.800 m³
